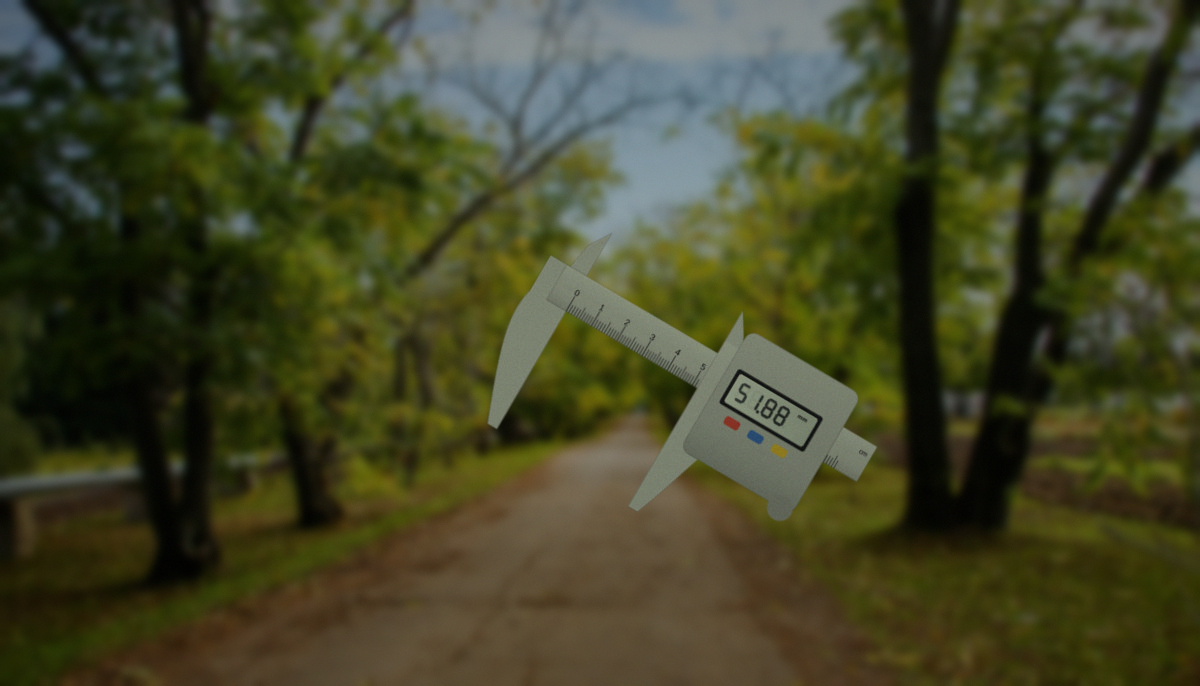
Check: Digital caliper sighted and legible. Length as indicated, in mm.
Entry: 51.88 mm
